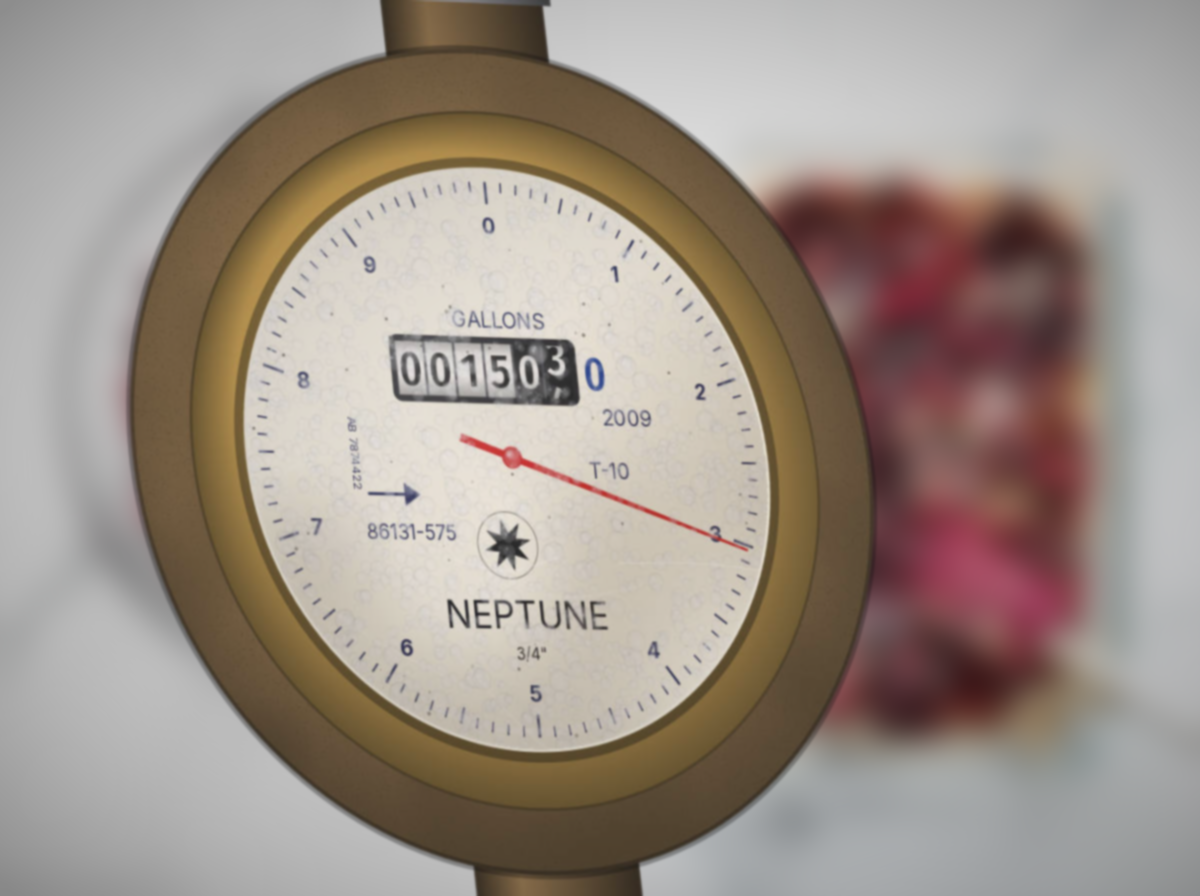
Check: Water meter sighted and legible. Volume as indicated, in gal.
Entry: 15033.0 gal
